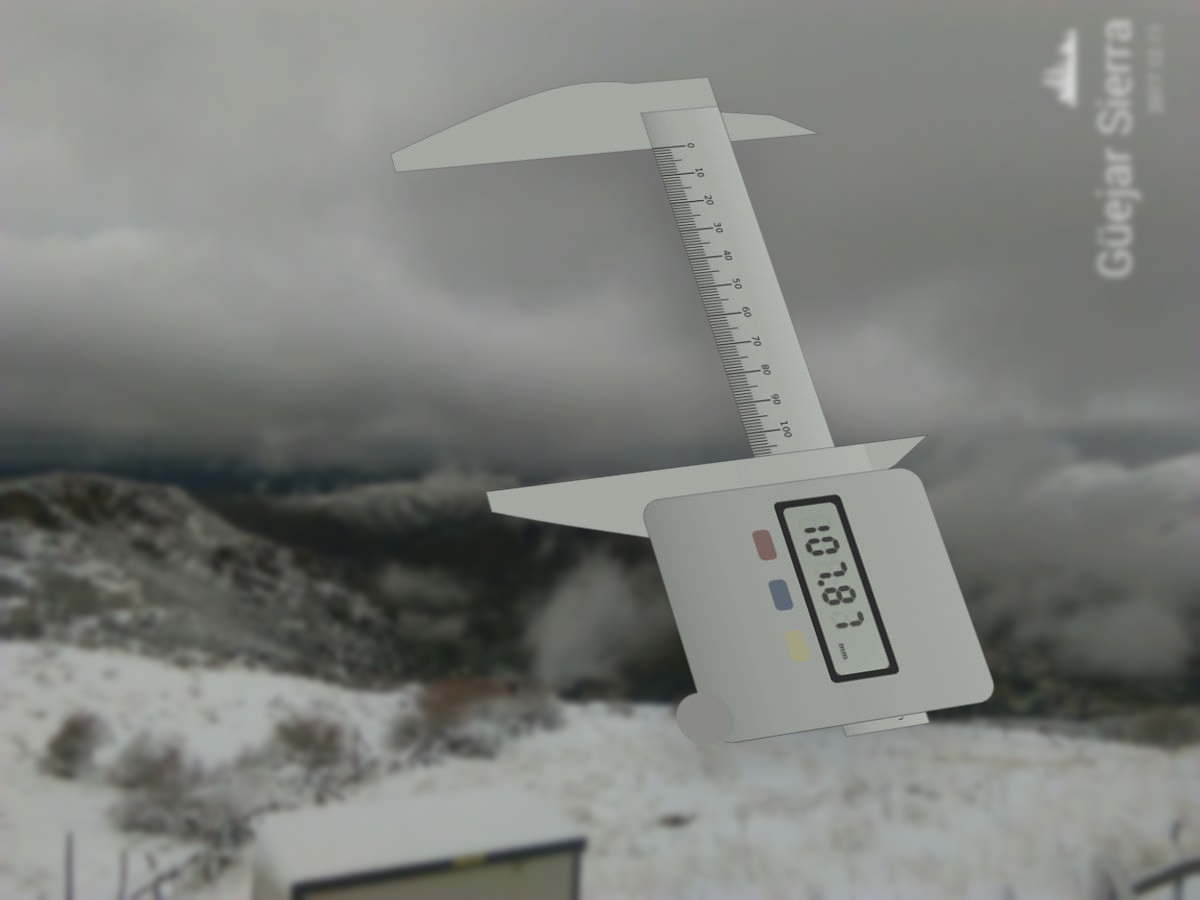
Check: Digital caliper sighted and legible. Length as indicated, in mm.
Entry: 107.87 mm
